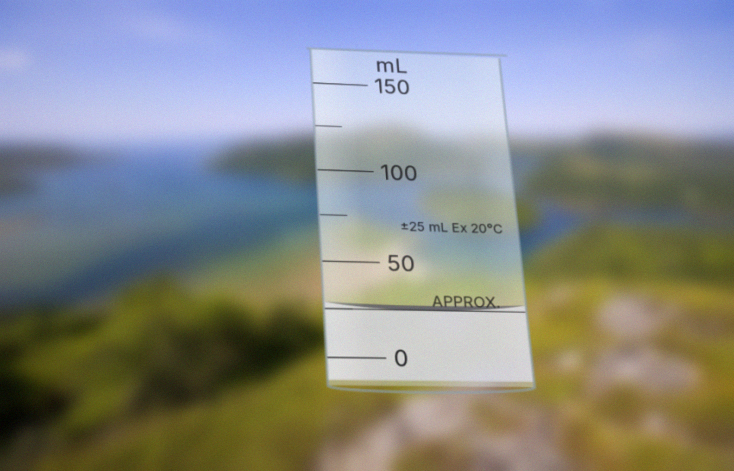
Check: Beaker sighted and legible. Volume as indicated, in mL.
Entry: 25 mL
